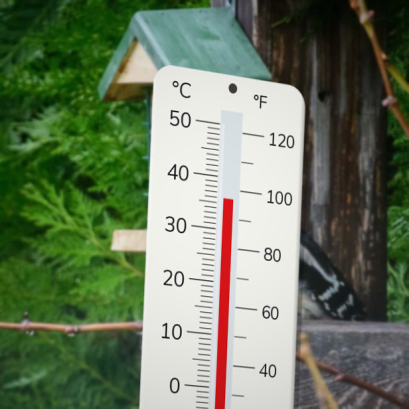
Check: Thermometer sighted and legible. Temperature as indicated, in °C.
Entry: 36 °C
